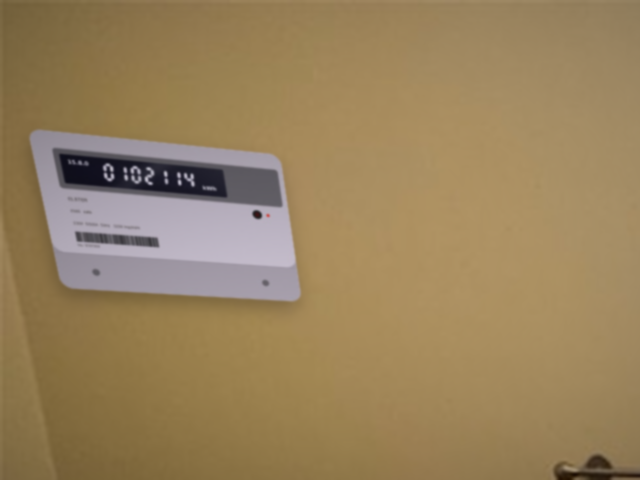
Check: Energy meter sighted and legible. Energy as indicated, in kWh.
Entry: 102114 kWh
